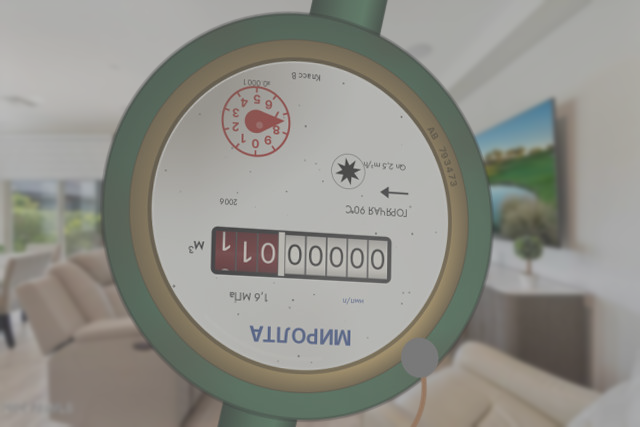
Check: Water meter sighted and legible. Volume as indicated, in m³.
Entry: 0.0107 m³
